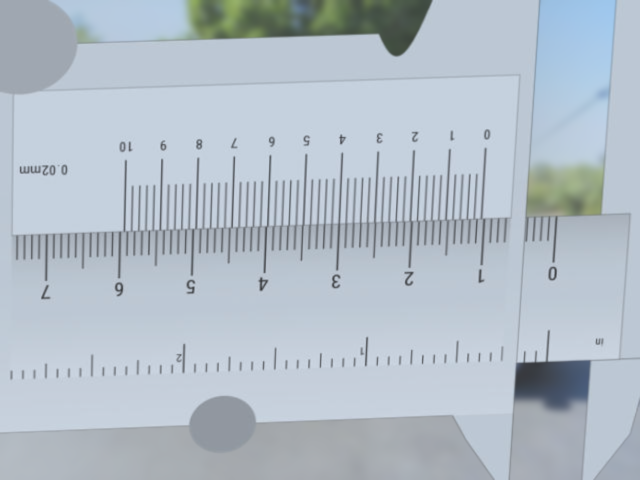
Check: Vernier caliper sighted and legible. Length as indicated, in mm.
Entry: 10.4 mm
